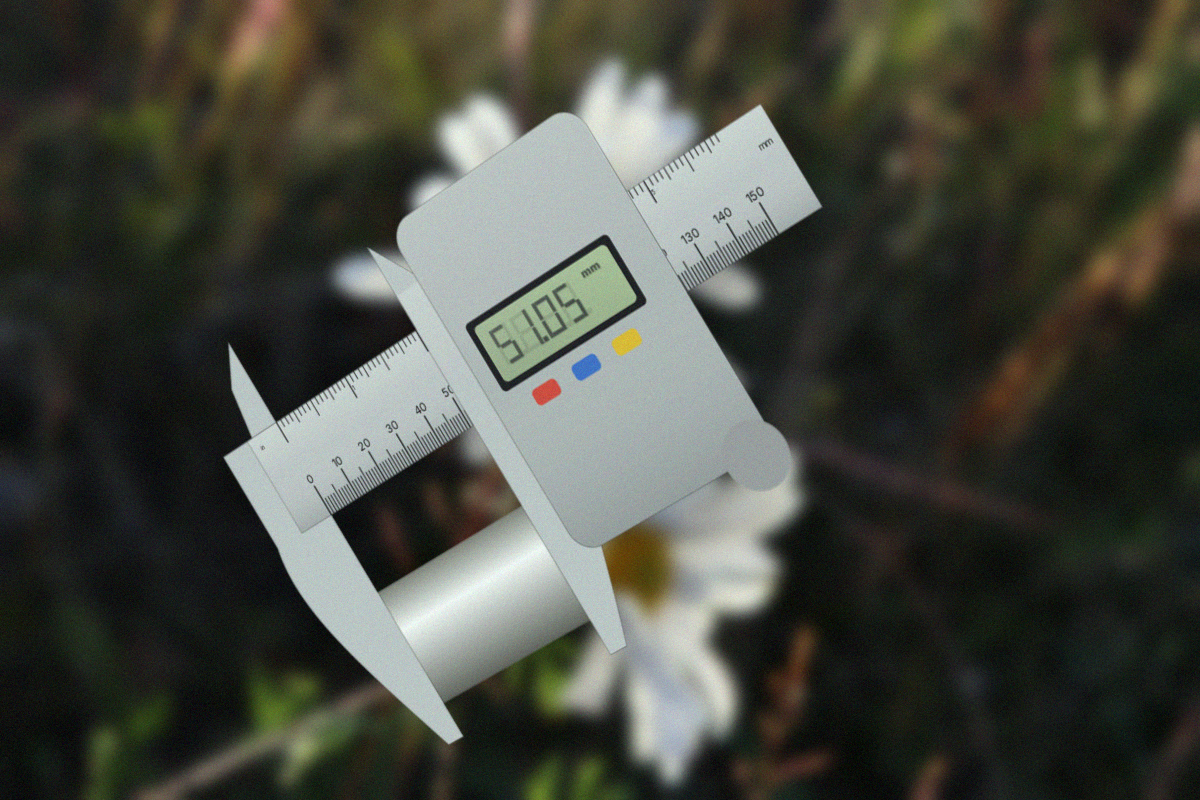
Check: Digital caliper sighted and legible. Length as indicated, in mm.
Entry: 51.05 mm
